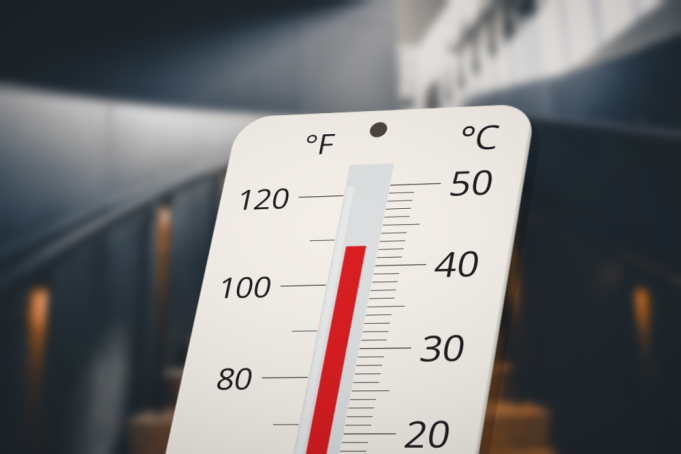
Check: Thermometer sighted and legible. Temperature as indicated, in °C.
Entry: 42.5 °C
